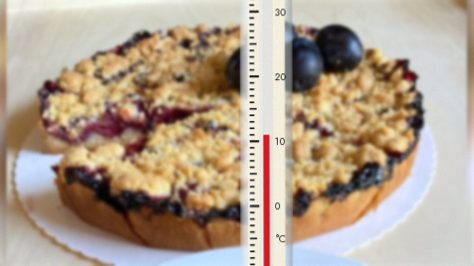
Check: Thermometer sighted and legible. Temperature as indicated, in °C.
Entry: 11 °C
